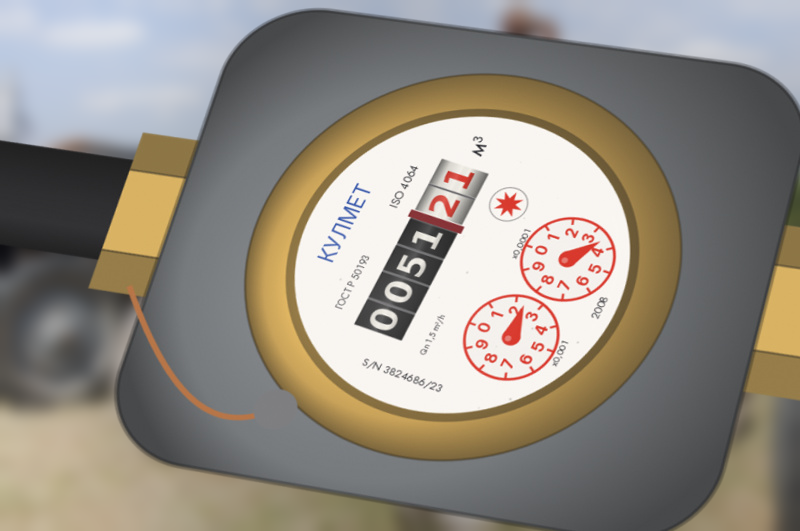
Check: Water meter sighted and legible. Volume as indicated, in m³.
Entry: 51.2123 m³
